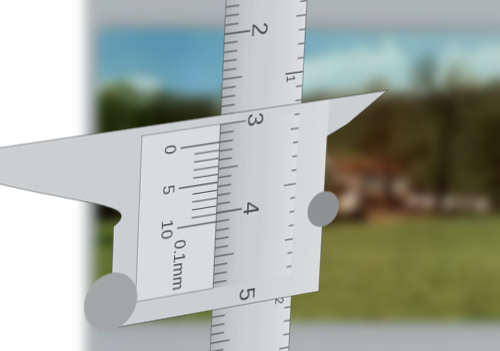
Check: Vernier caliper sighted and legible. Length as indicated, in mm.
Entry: 32.0 mm
